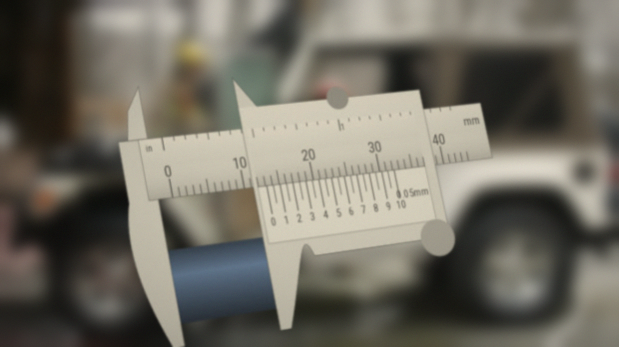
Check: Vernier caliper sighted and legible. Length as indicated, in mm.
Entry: 13.2 mm
